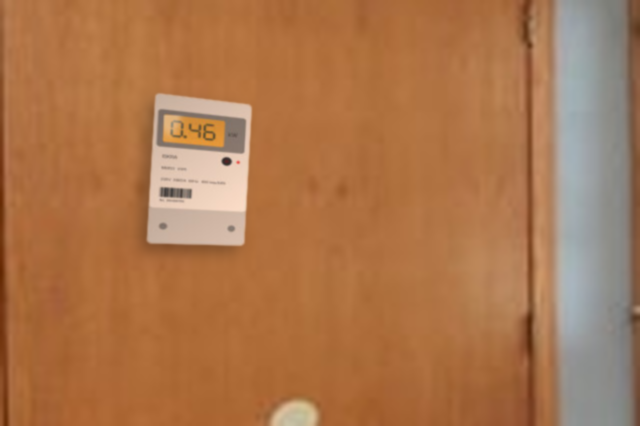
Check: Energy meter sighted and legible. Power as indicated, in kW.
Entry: 0.46 kW
